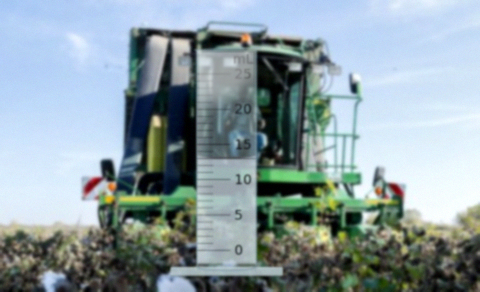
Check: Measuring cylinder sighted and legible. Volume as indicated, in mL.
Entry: 13 mL
